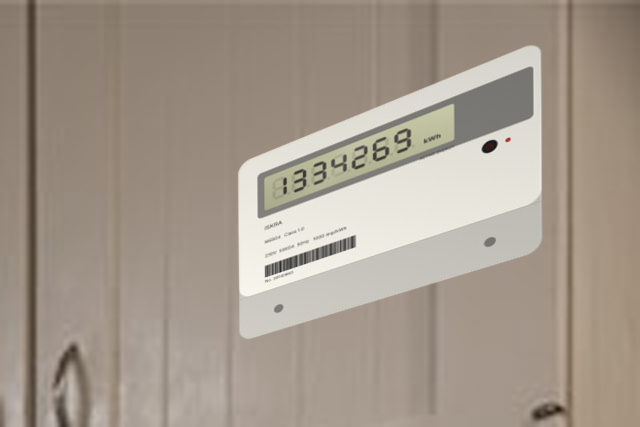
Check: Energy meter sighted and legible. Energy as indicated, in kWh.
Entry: 1334269 kWh
